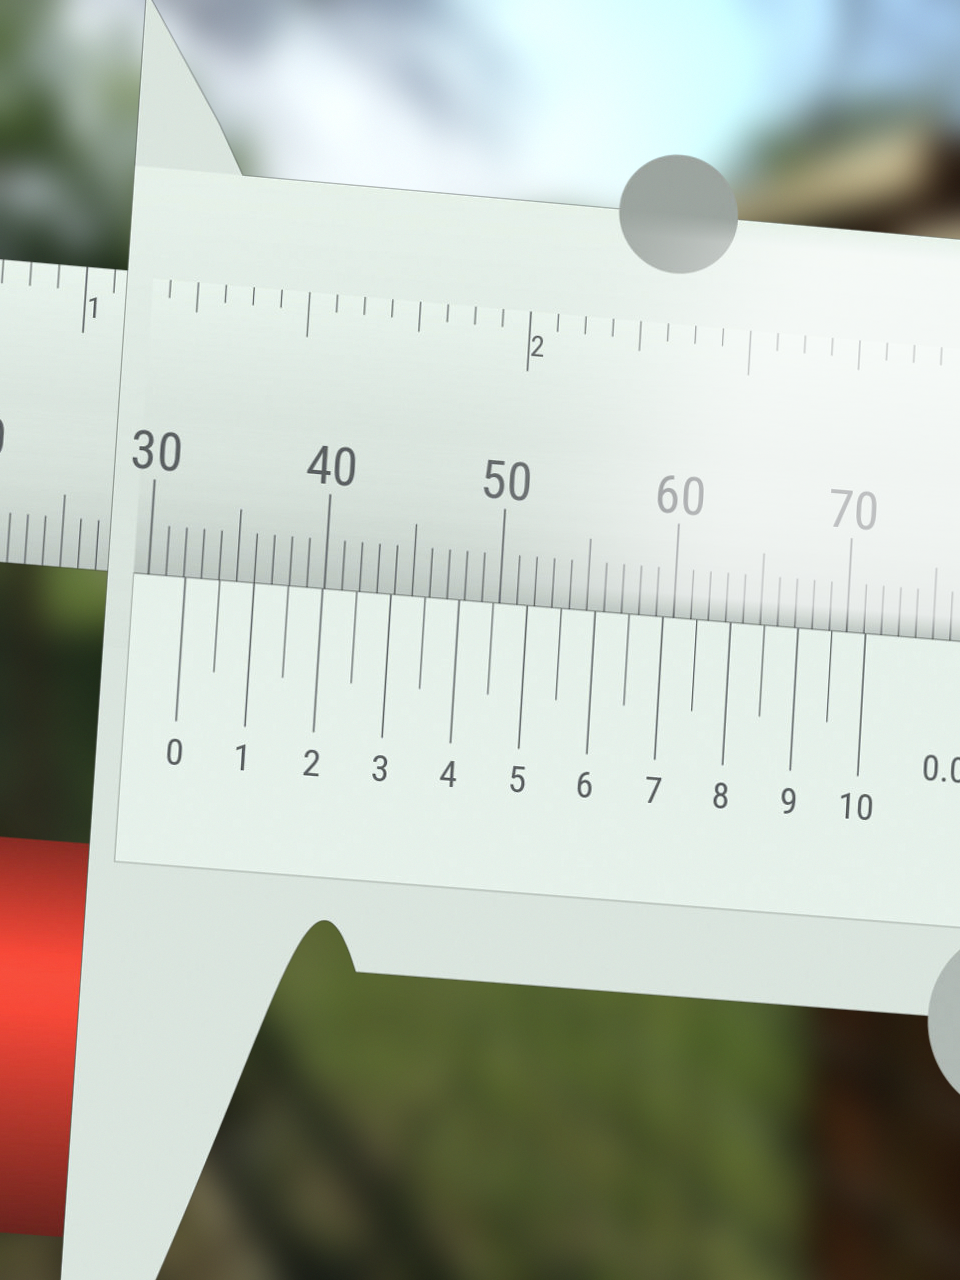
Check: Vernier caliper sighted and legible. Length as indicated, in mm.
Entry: 32.1 mm
